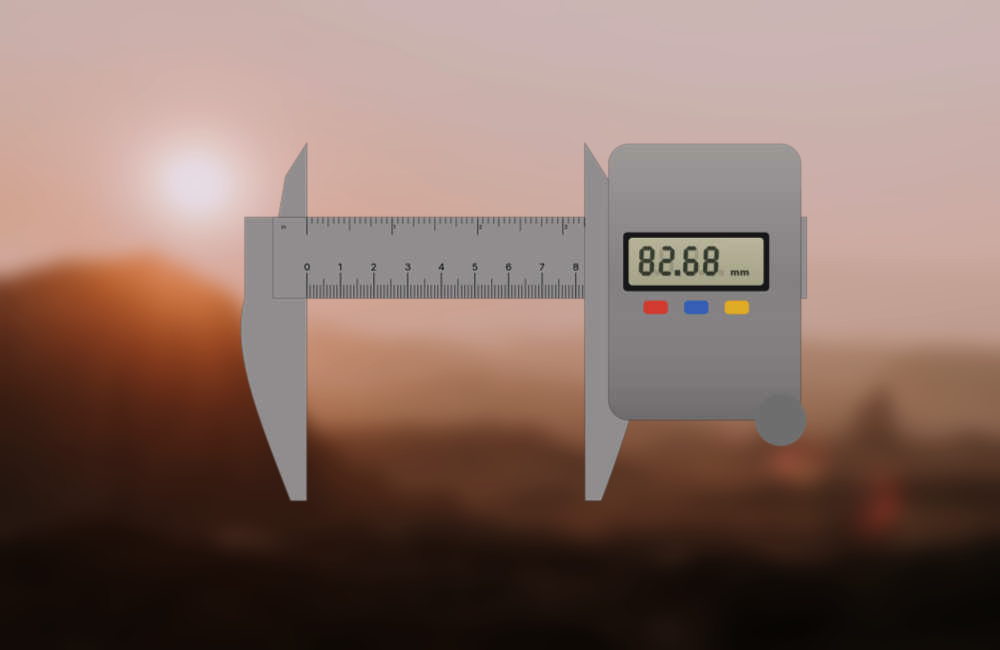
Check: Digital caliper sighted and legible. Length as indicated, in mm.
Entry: 82.68 mm
